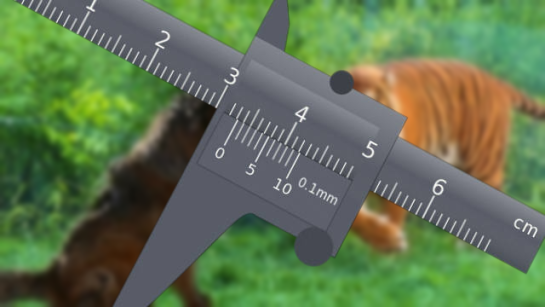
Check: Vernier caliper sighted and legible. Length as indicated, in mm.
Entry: 33.2 mm
